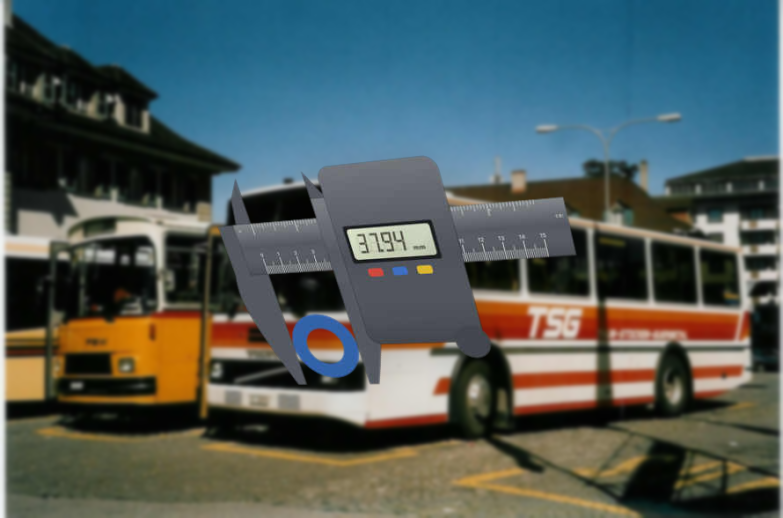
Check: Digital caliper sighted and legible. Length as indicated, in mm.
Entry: 37.94 mm
